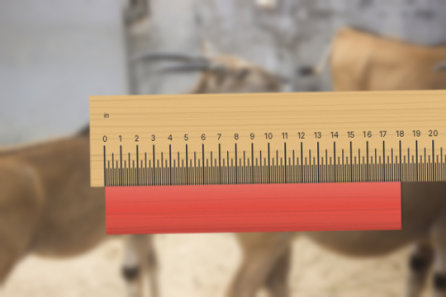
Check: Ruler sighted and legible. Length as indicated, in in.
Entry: 18 in
